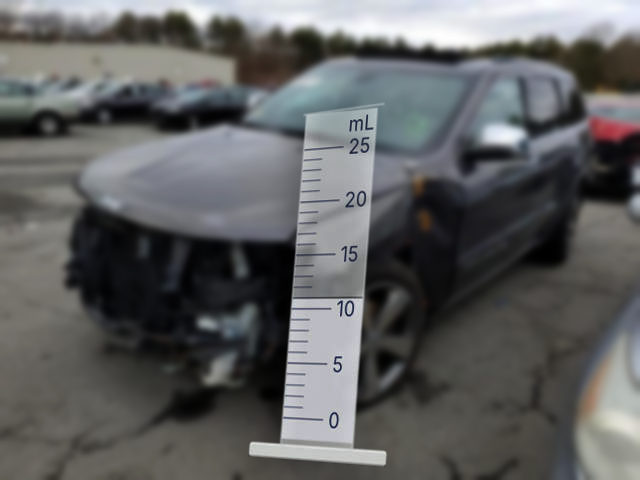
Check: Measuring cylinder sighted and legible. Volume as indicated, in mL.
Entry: 11 mL
